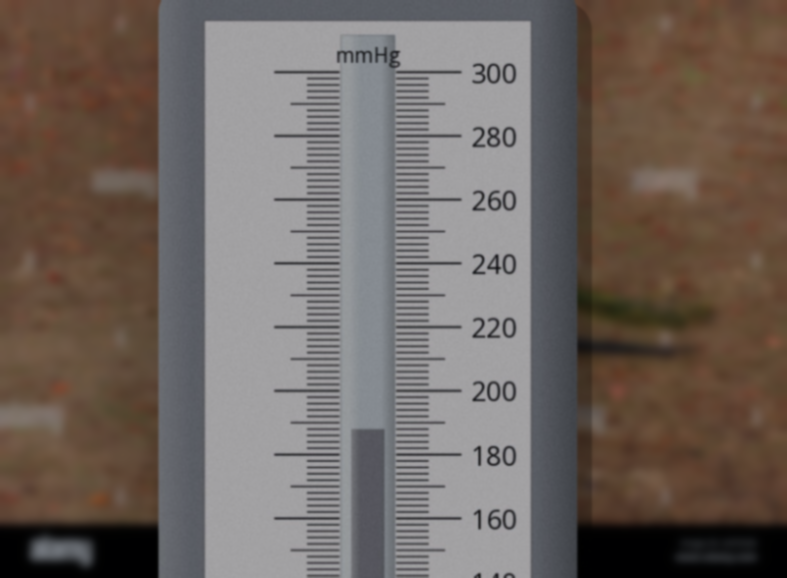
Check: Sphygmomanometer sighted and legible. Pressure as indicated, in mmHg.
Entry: 188 mmHg
